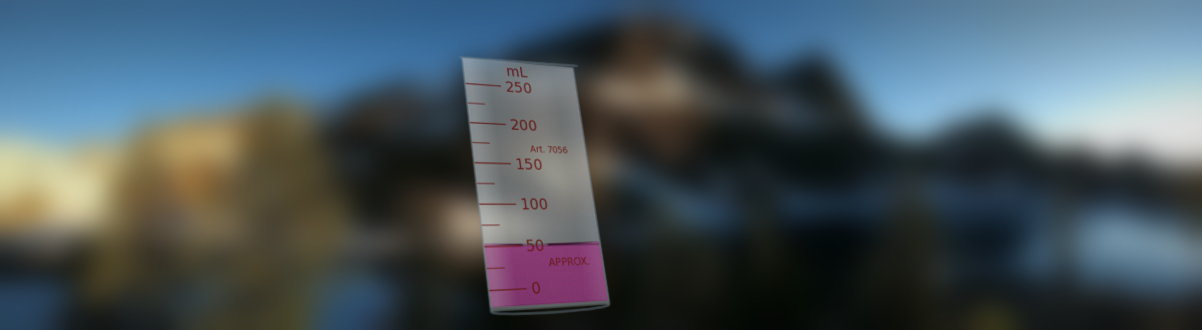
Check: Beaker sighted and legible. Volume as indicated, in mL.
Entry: 50 mL
